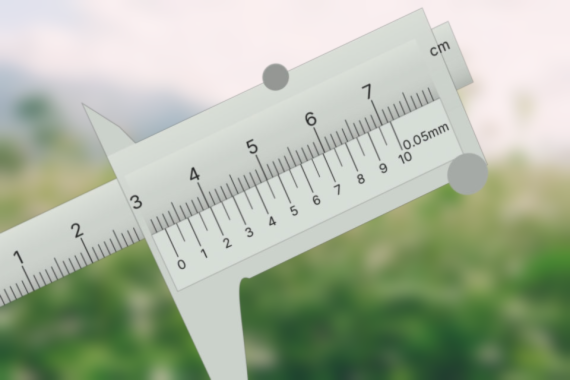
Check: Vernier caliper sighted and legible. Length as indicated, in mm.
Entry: 32.4 mm
